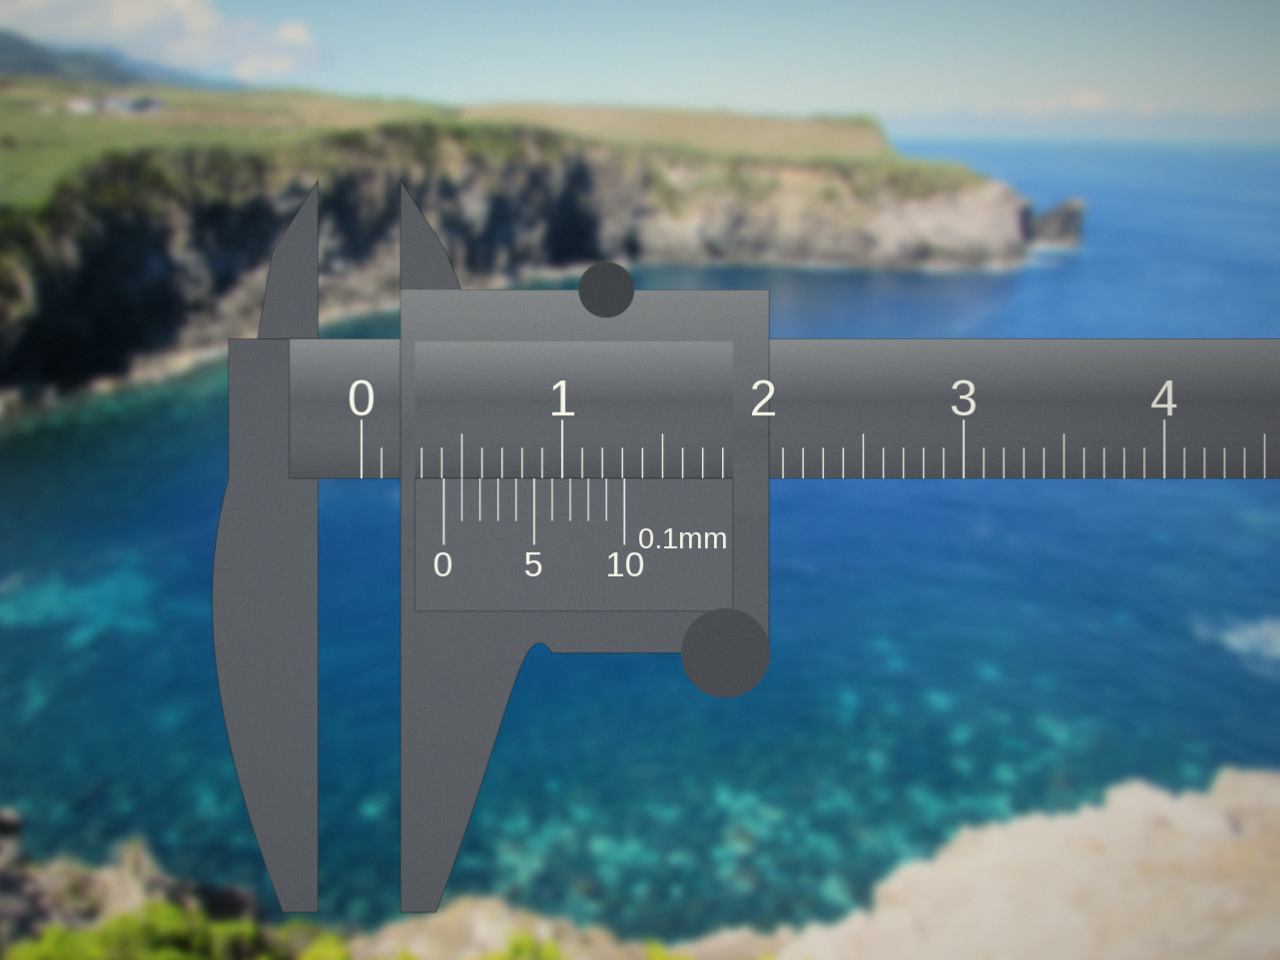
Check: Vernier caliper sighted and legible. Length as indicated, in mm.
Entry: 4.1 mm
